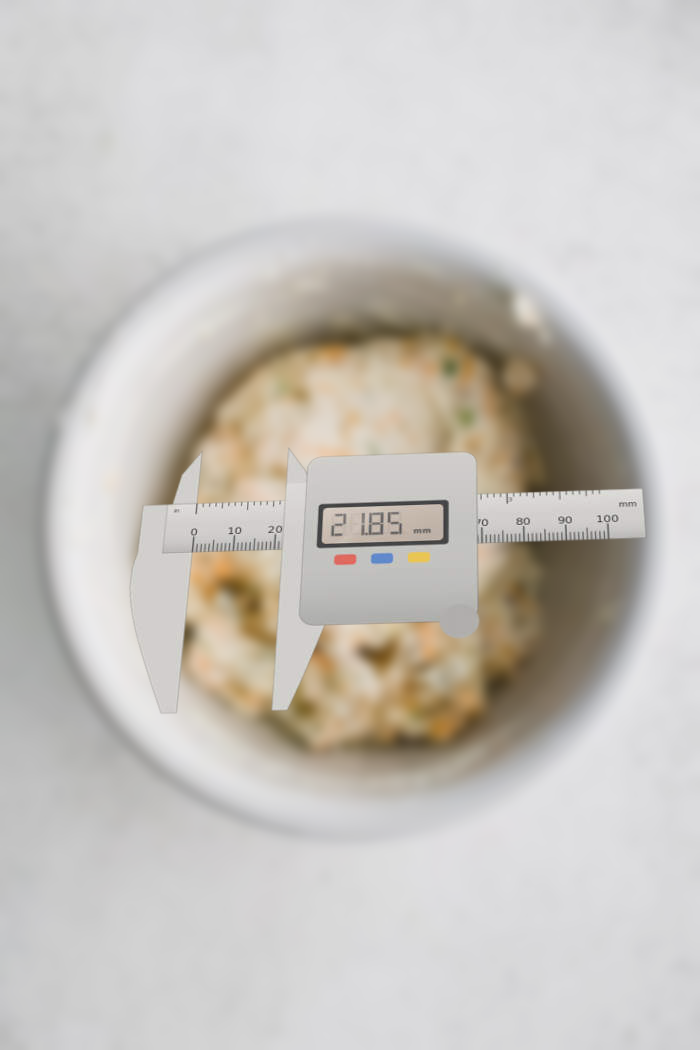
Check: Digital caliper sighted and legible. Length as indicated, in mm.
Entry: 21.85 mm
